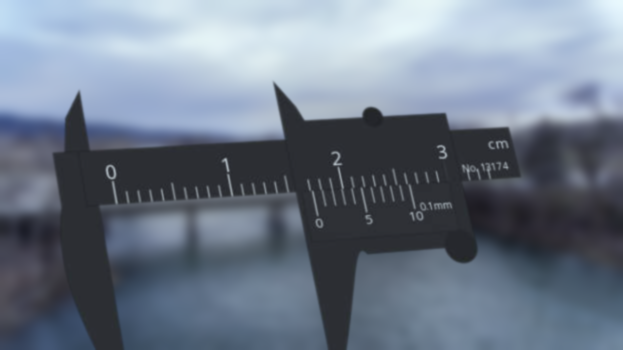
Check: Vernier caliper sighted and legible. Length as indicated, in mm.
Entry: 17.2 mm
